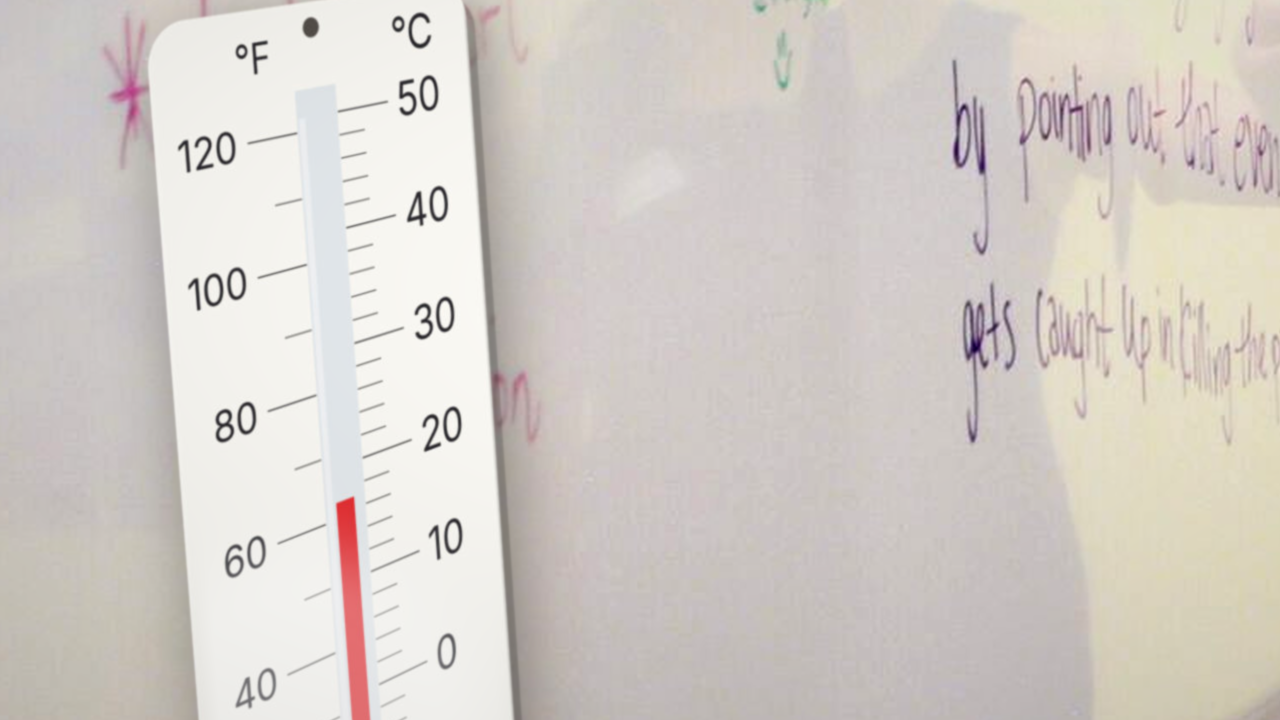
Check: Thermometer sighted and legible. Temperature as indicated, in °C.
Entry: 17 °C
